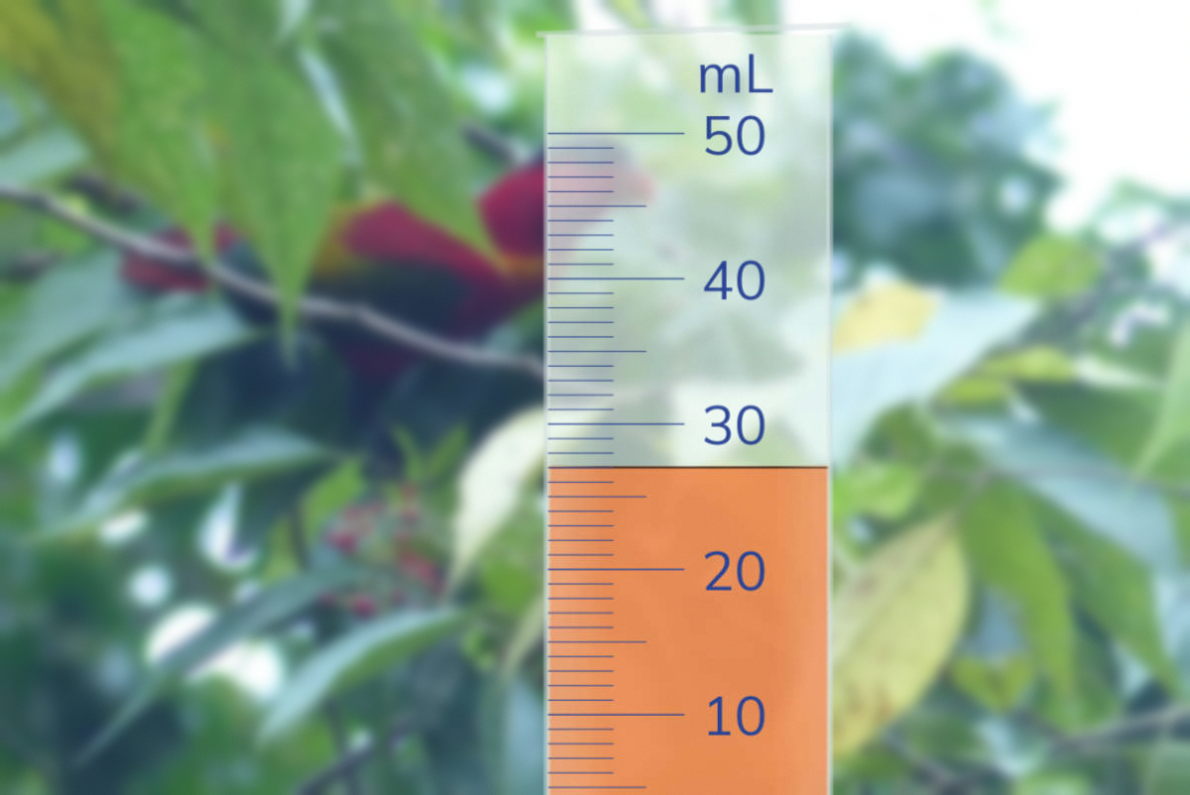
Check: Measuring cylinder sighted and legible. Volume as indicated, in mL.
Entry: 27 mL
